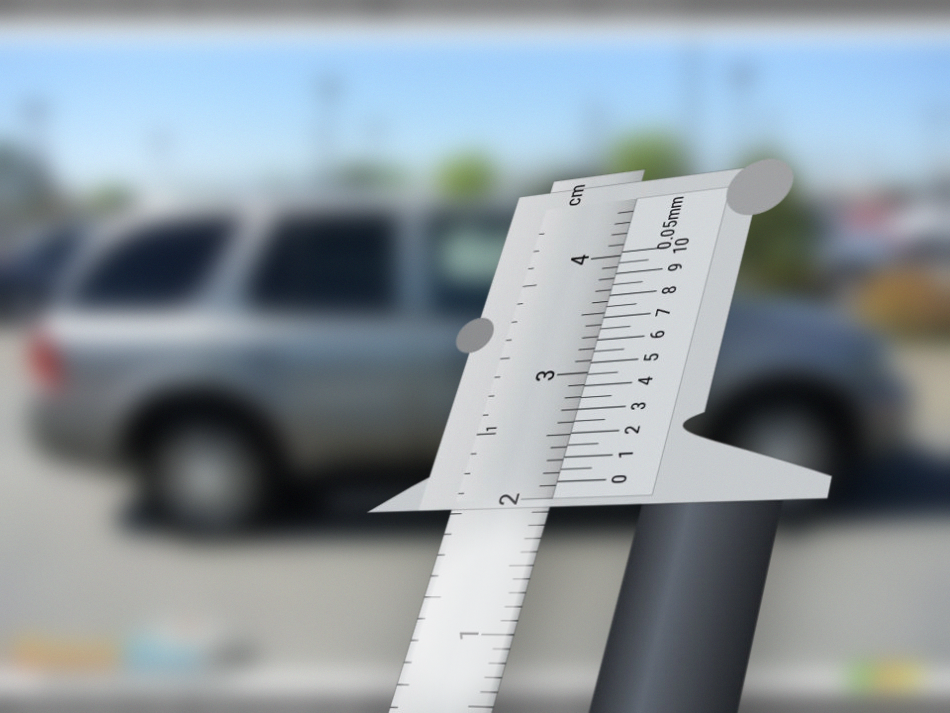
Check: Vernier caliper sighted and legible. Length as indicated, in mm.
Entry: 21.3 mm
